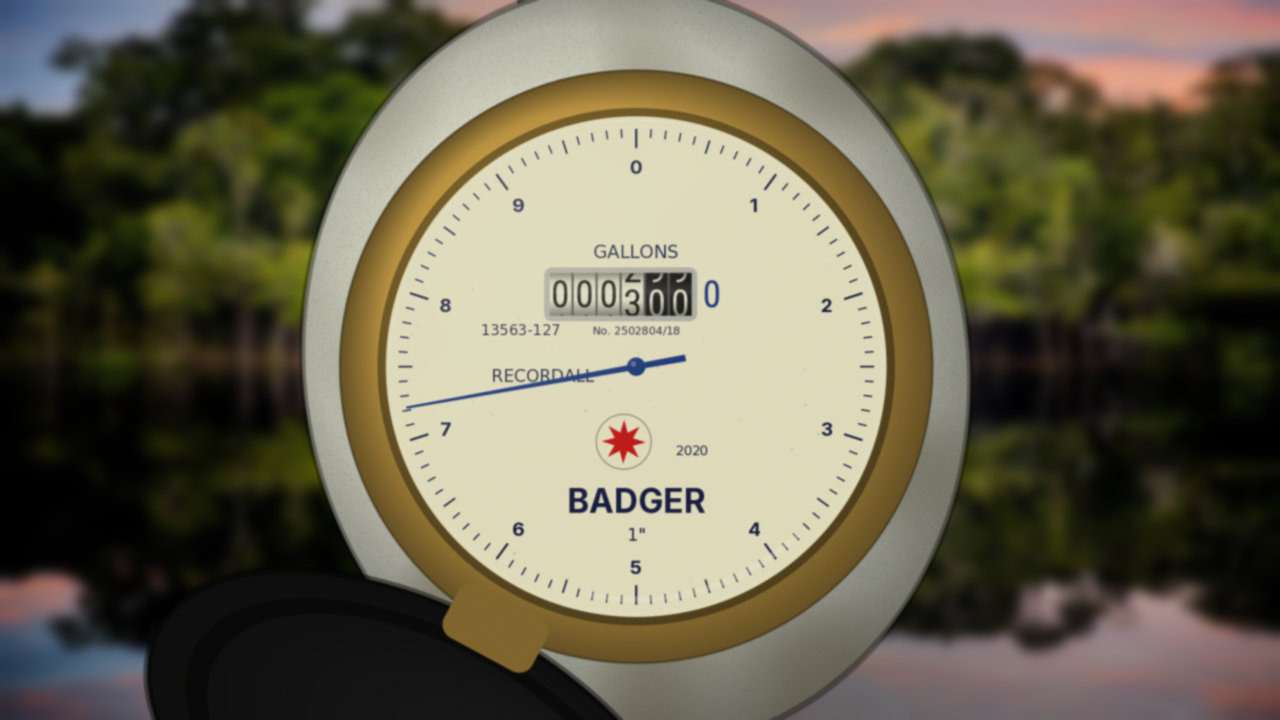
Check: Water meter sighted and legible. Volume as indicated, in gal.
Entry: 2997.2 gal
